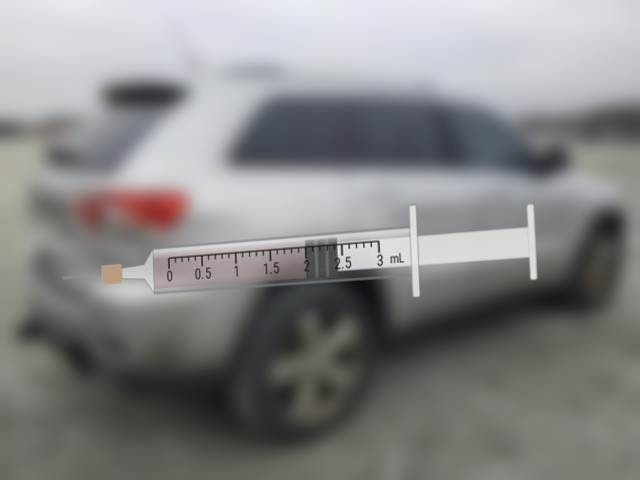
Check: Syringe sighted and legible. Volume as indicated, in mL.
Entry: 2 mL
